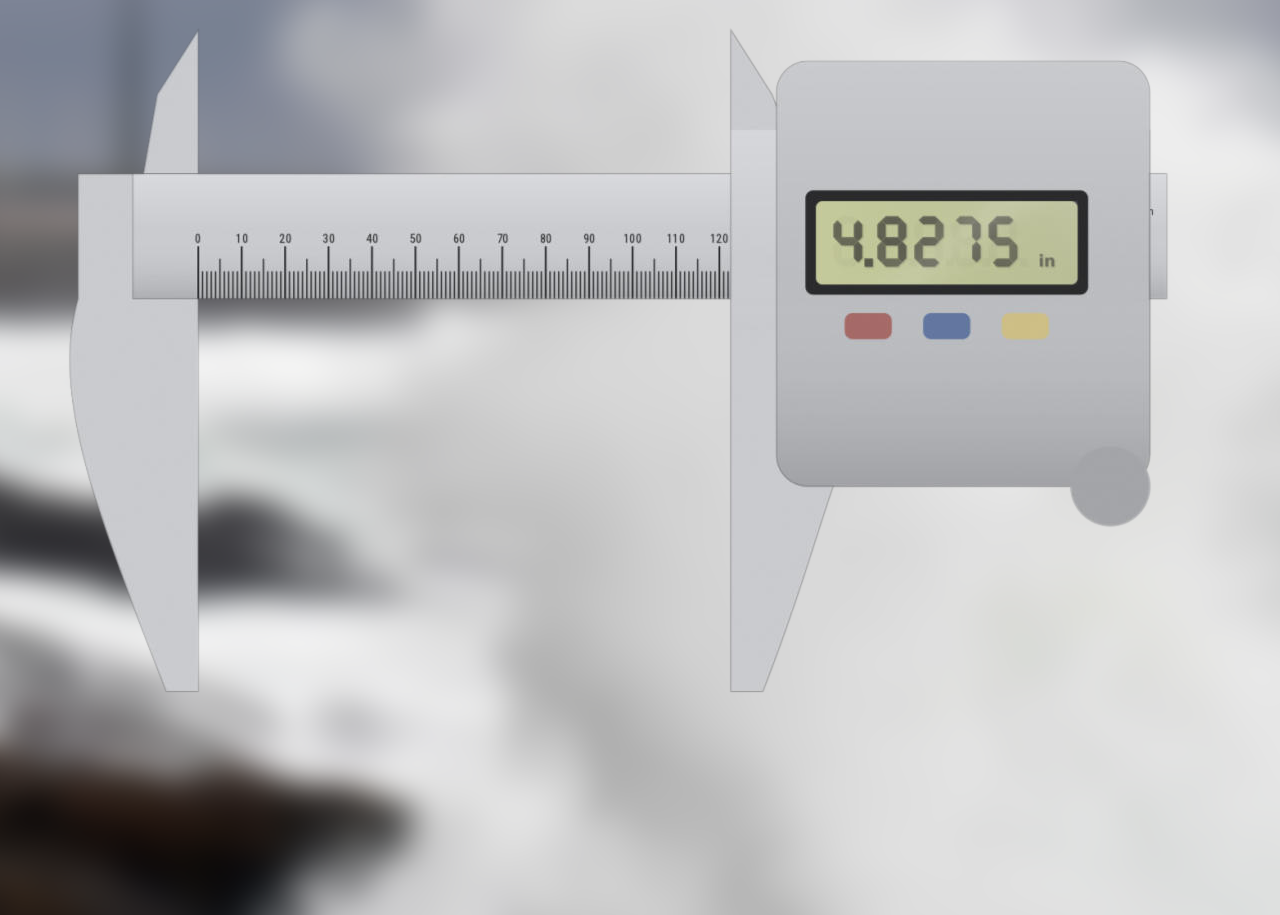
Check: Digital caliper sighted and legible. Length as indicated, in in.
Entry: 4.8275 in
